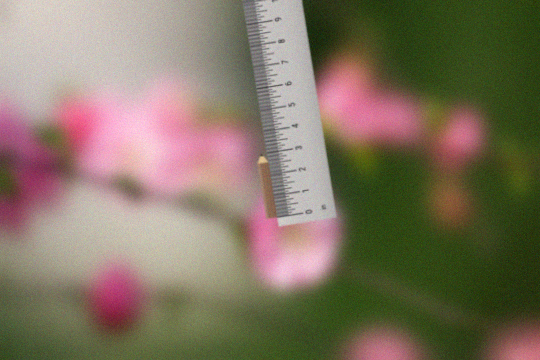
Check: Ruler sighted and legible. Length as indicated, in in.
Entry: 3 in
